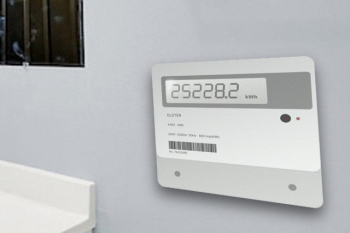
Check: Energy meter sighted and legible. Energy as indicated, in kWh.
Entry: 25228.2 kWh
